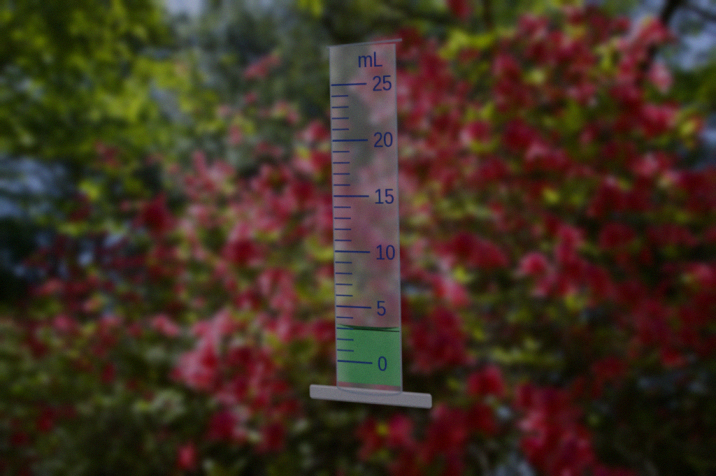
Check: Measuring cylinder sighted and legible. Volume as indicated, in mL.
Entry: 3 mL
